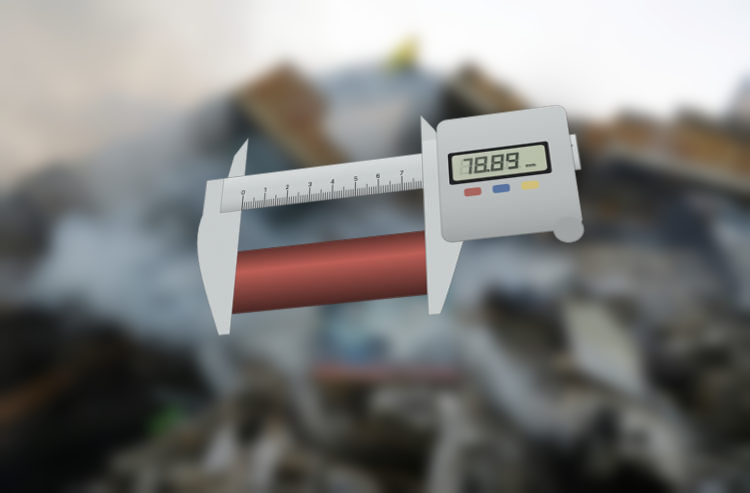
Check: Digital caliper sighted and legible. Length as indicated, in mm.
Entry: 78.89 mm
